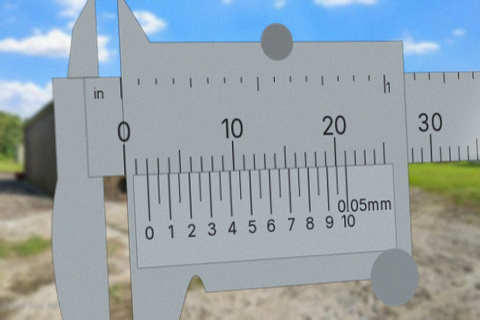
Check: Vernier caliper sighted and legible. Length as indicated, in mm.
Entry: 2.0 mm
